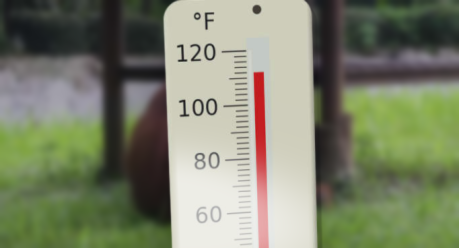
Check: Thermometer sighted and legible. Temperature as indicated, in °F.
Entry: 112 °F
